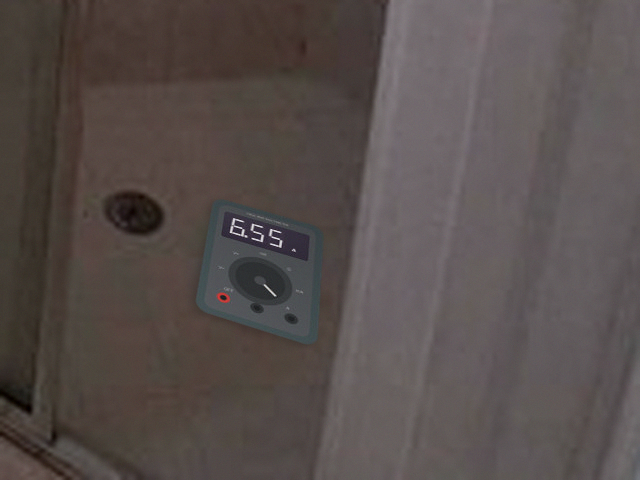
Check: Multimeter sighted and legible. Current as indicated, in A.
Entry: 6.55 A
